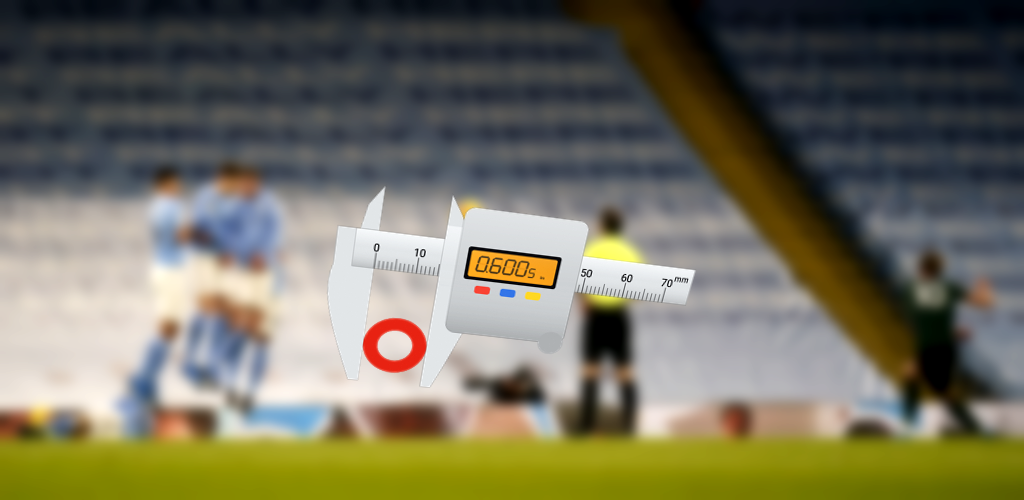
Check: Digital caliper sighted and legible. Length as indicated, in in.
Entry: 0.6005 in
